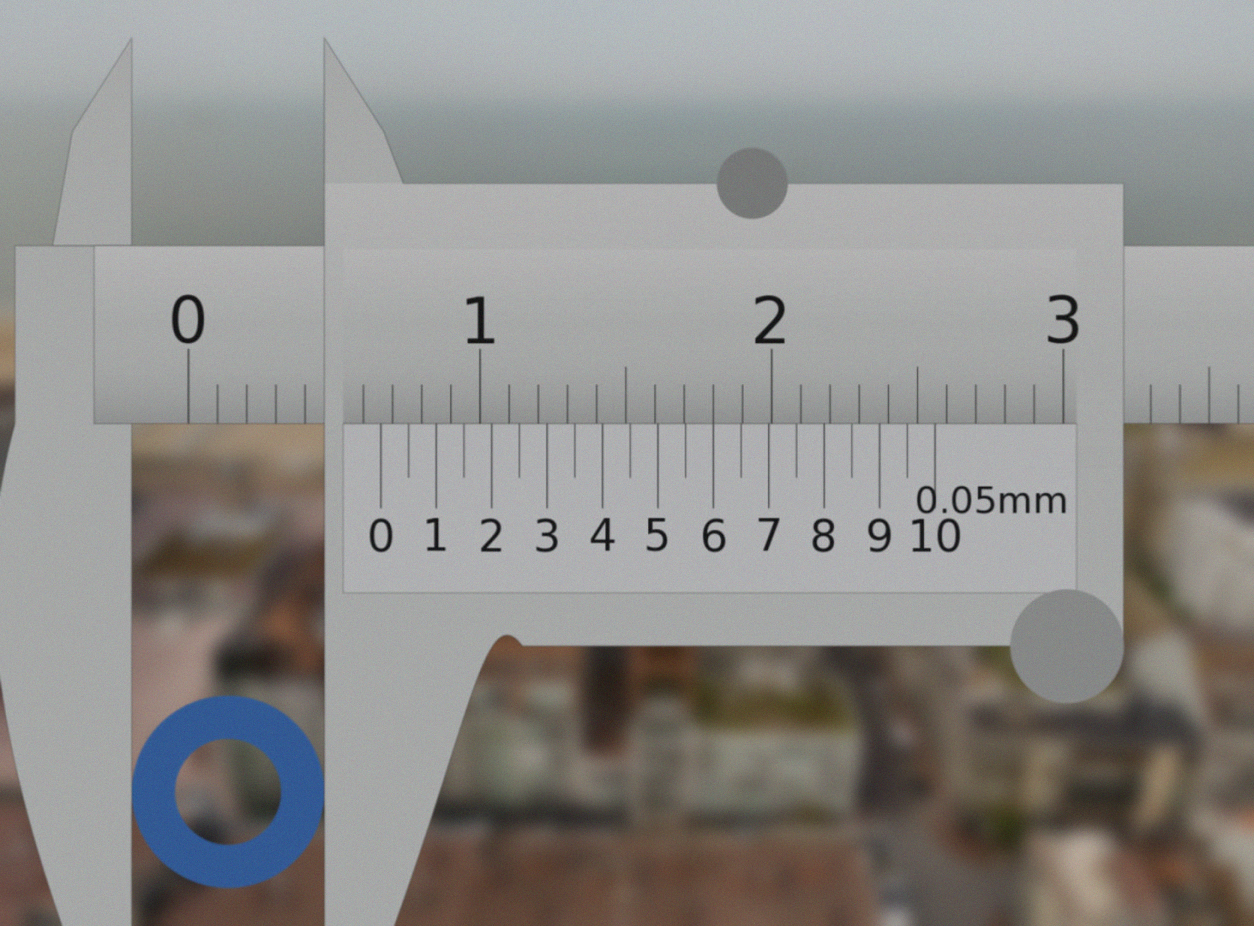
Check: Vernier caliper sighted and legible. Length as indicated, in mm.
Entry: 6.60 mm
